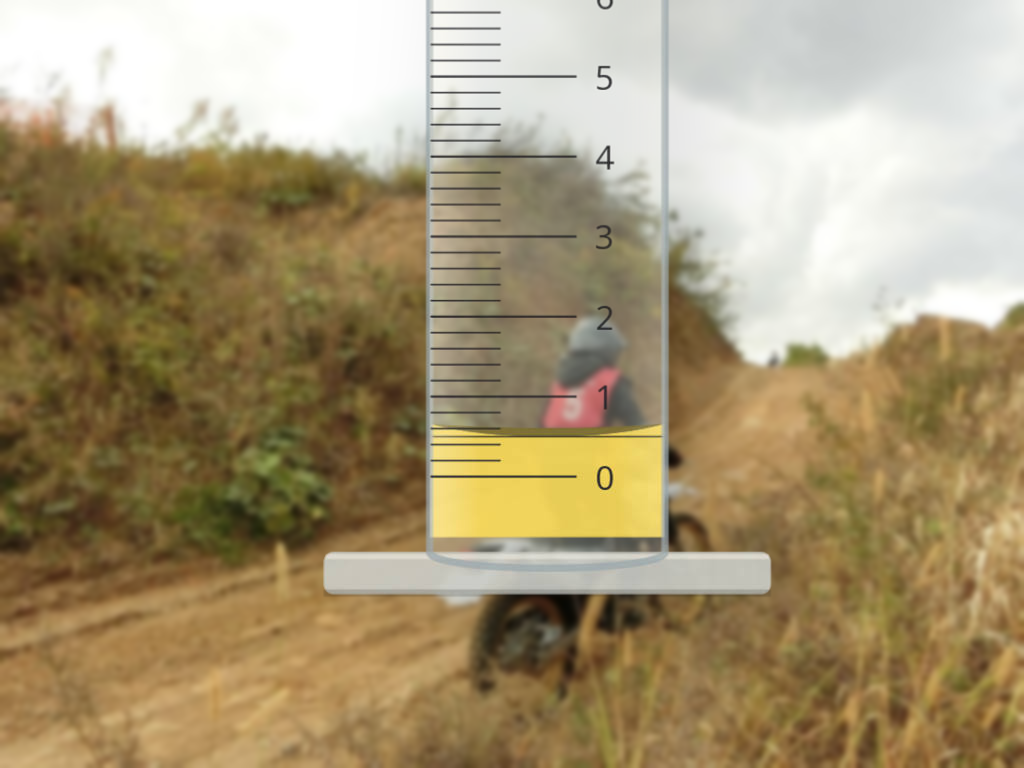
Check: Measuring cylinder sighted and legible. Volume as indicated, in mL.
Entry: 0.5 mL
